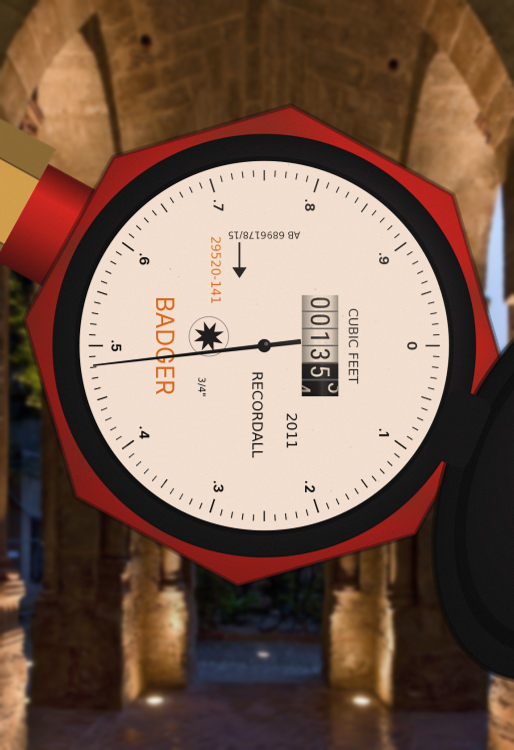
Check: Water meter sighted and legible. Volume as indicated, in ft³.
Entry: 1353.48 ft³
